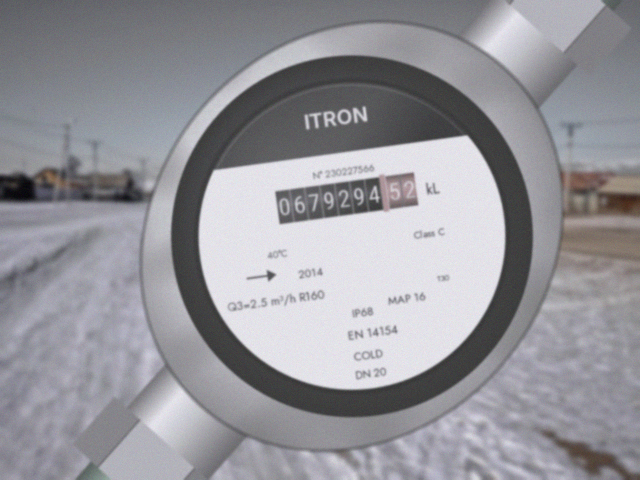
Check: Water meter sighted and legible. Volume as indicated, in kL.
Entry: 679294.52 kL
